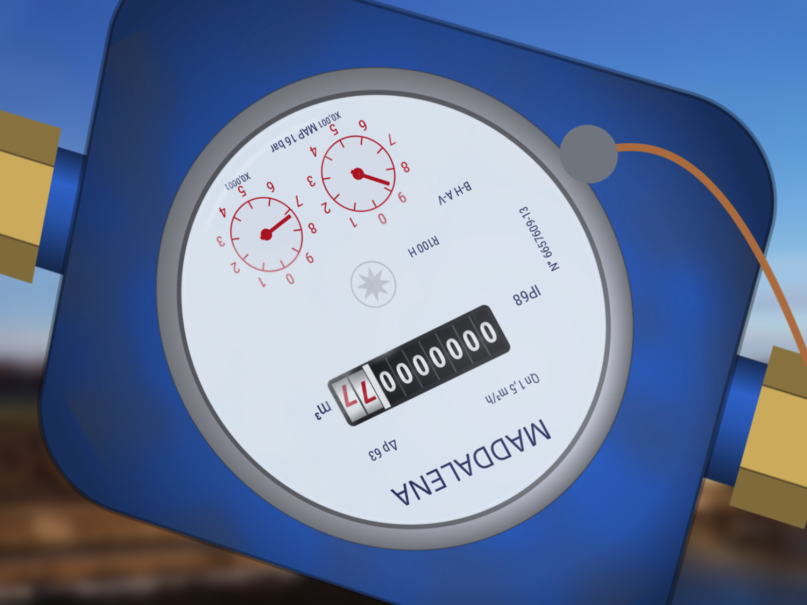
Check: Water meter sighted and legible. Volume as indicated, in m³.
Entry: 0.7687 m³
